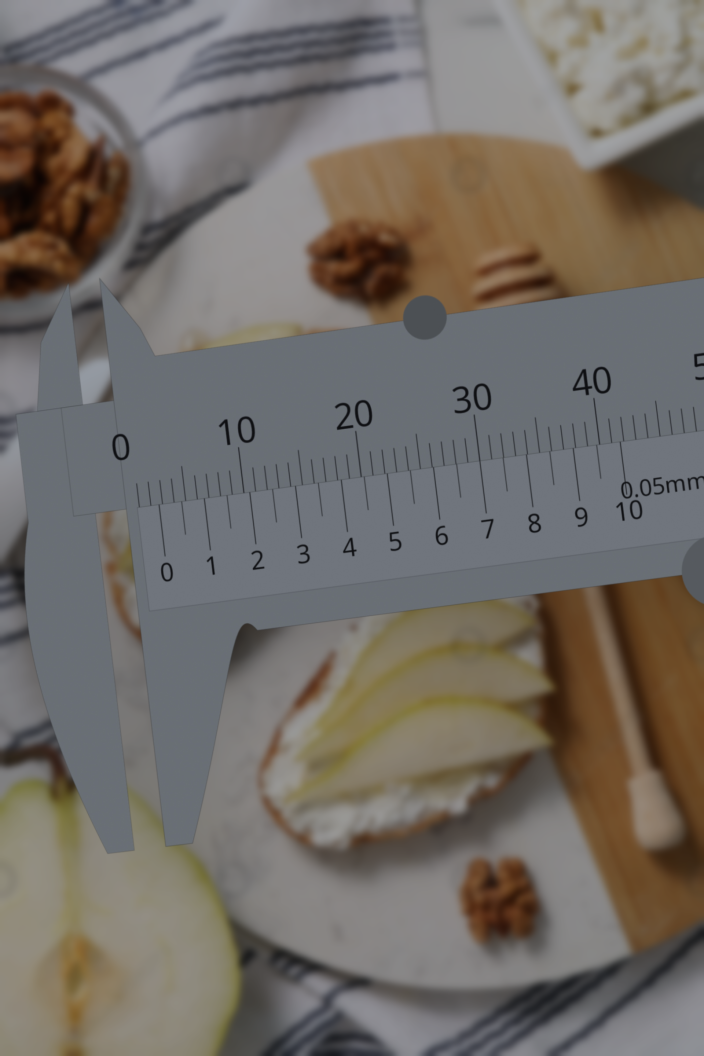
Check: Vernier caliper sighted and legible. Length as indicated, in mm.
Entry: 2.7 mm
